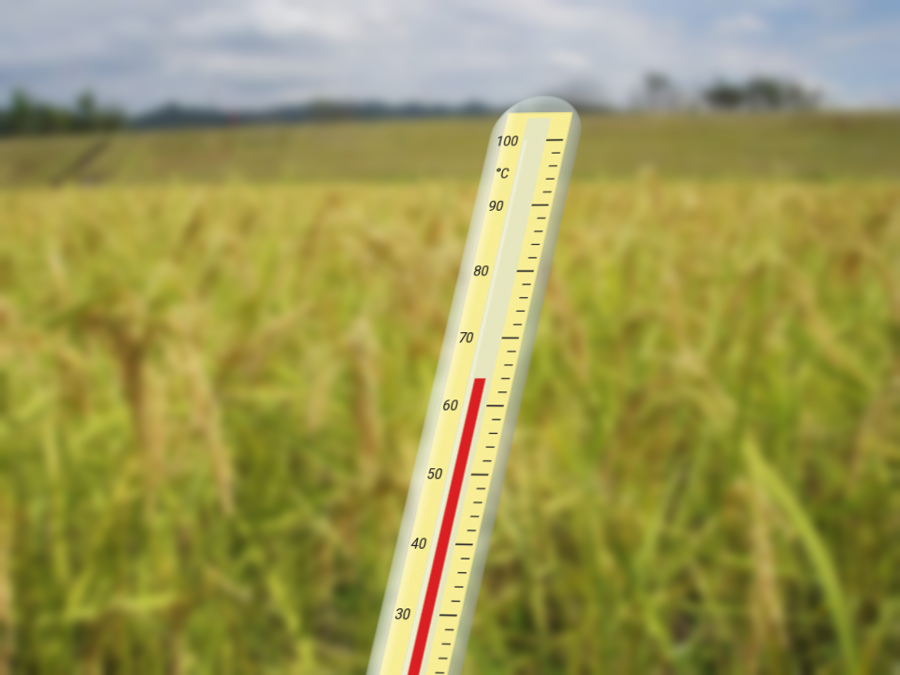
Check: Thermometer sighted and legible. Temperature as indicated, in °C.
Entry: 64 °C
